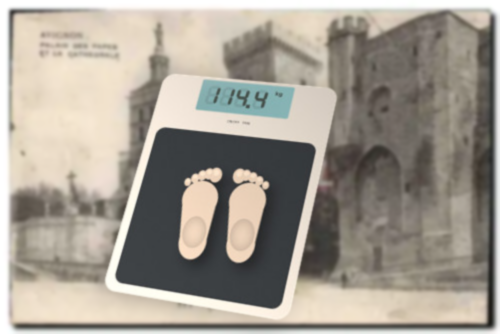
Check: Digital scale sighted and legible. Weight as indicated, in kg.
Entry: 114.4 kg
